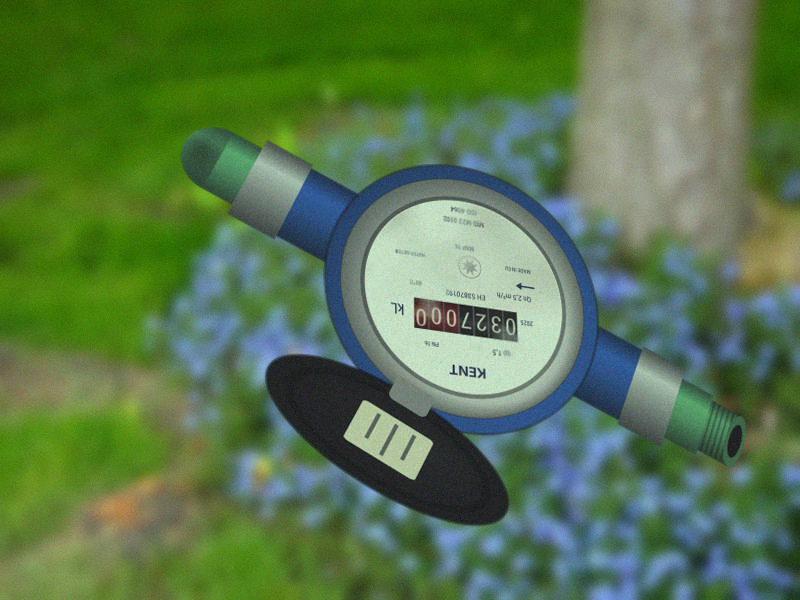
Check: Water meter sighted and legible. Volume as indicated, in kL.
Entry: 327.000 kL
